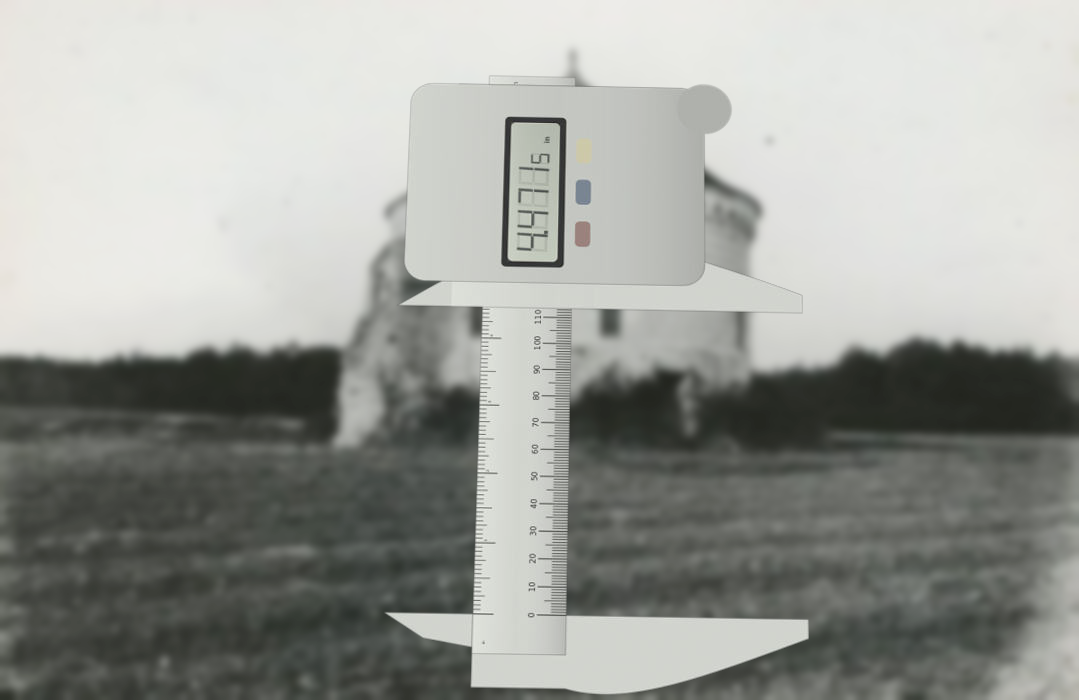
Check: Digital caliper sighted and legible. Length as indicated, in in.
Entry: 4.4715 in
